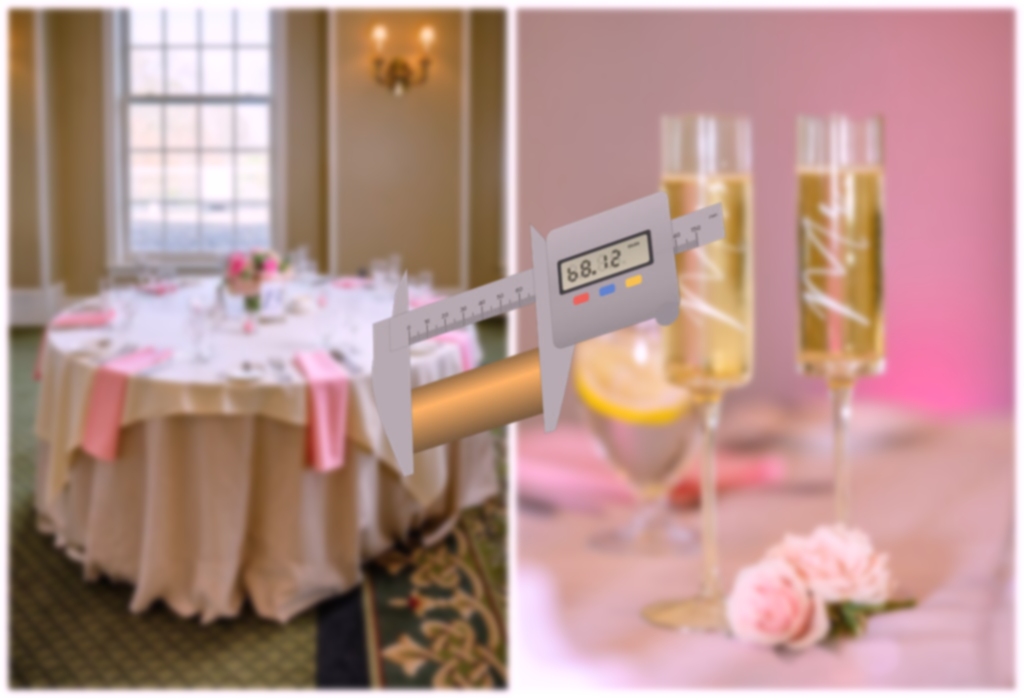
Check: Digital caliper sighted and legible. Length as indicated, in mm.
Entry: 68.12 mm
